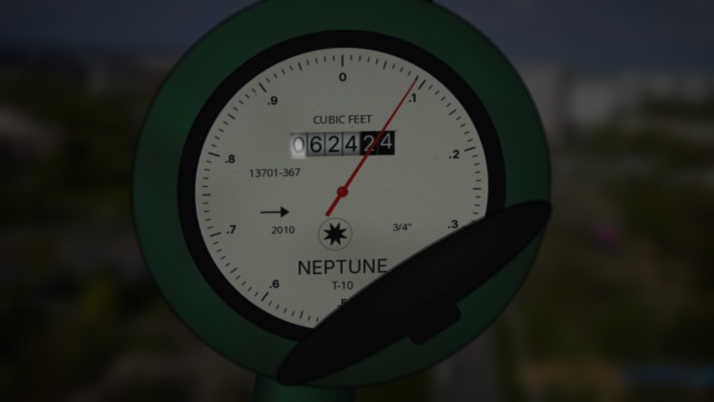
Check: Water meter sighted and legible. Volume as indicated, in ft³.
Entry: 62424.09 ft³
